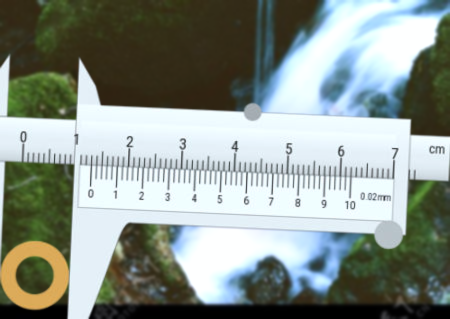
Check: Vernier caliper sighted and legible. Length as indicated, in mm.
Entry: 13.0 mm
